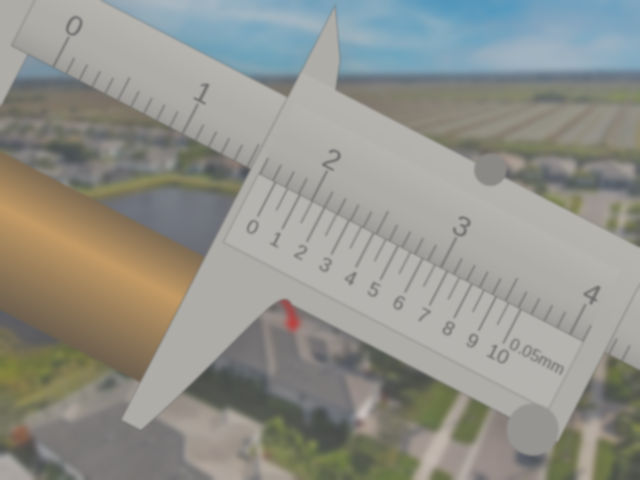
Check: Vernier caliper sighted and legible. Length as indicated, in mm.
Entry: 17.2 mm
